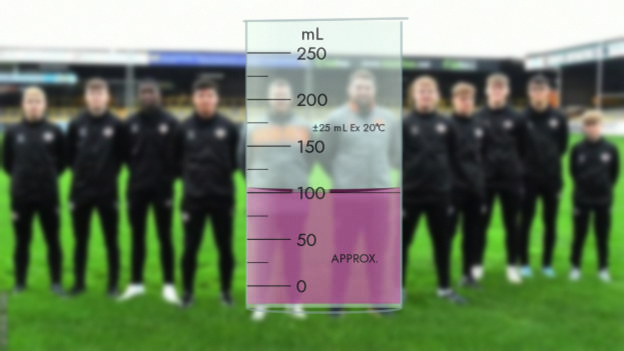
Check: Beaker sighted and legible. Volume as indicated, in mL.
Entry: 100 mL
